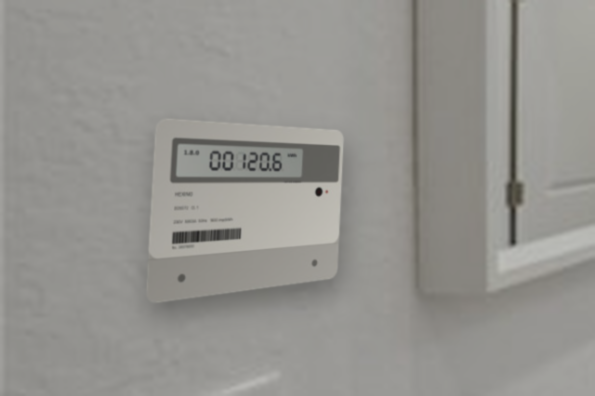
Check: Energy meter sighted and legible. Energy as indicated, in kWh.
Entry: 120.6 kWh
